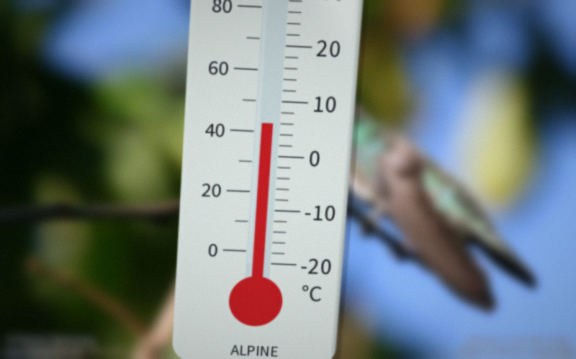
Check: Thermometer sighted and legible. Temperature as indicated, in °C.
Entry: 6 °C
